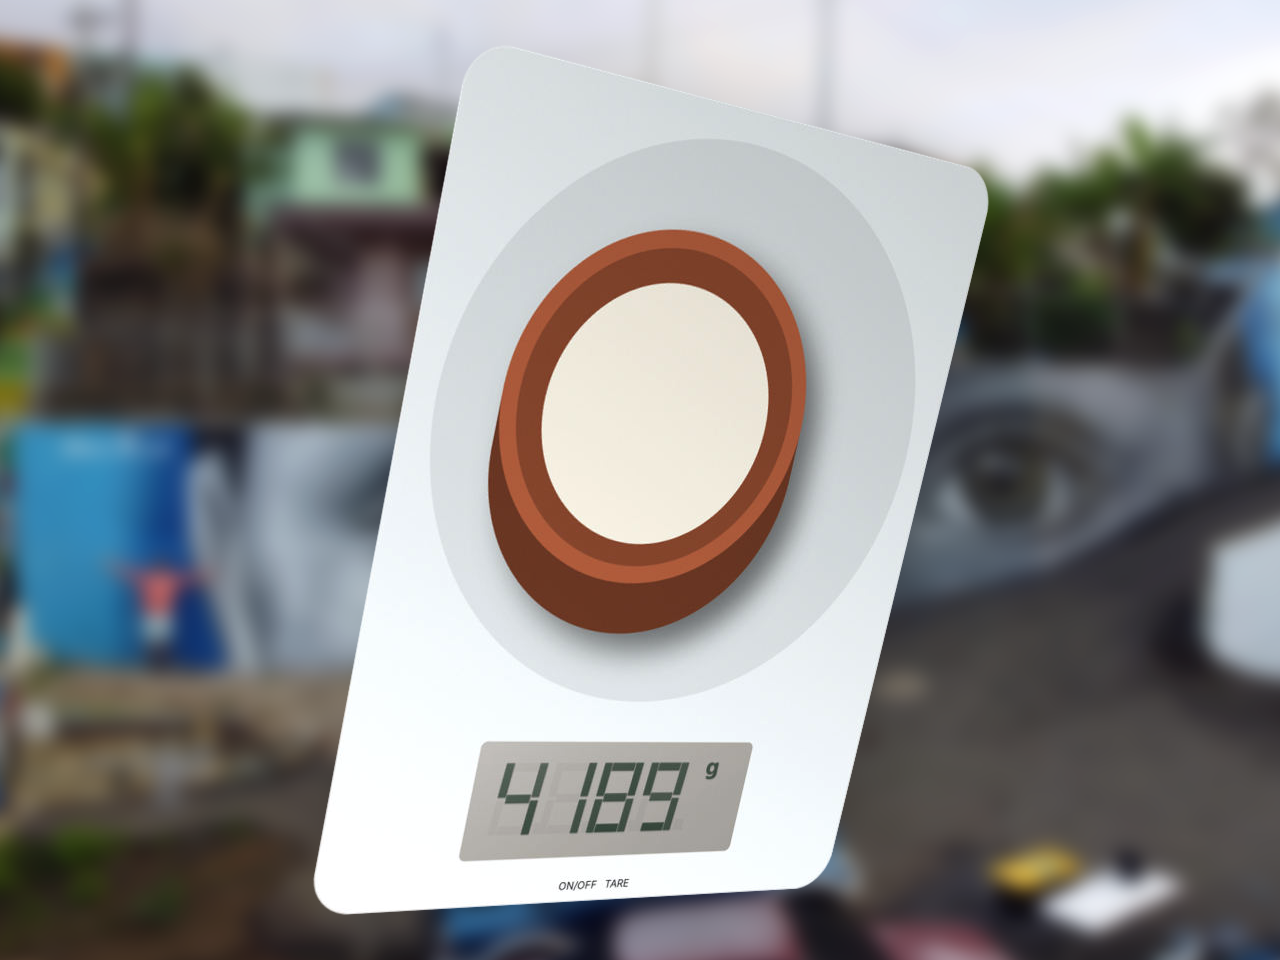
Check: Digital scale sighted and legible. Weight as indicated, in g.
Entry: 4189 g
